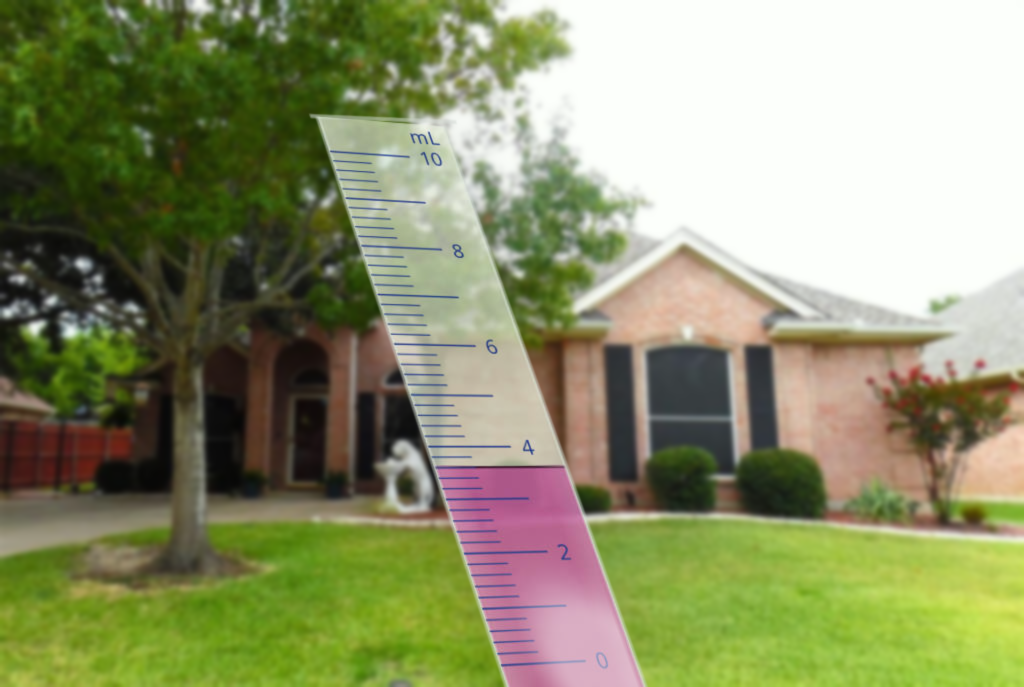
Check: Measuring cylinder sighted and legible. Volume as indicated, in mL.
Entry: 3.6 mL
